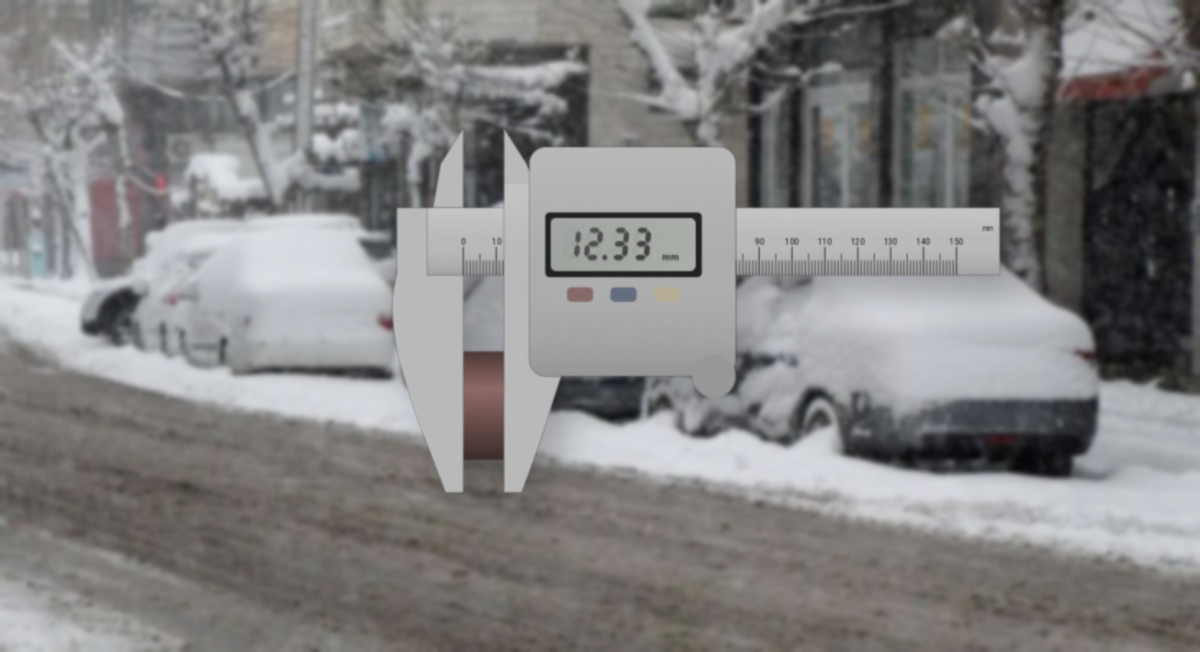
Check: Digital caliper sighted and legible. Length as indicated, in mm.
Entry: 12.33 mm
